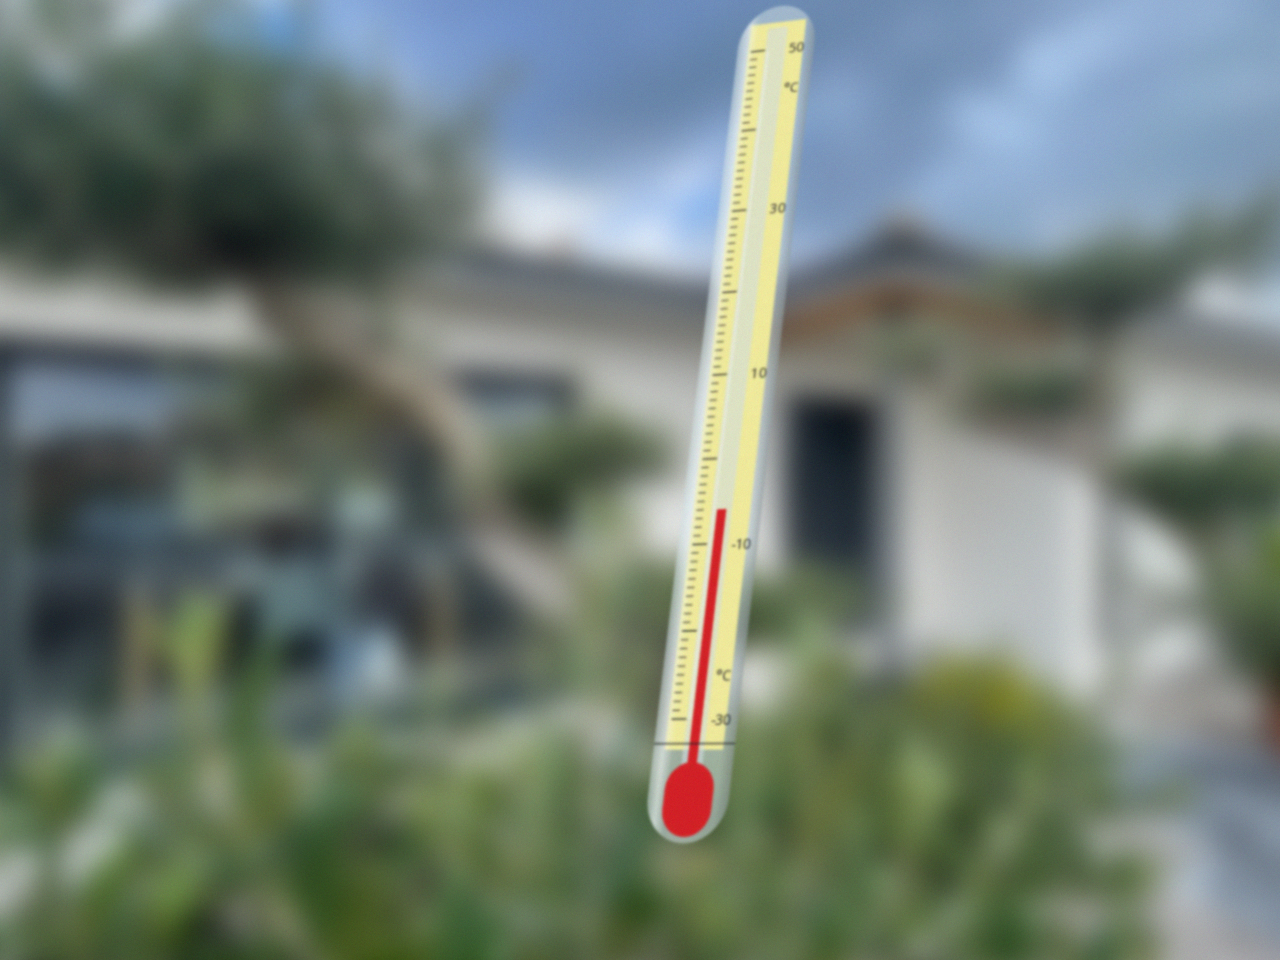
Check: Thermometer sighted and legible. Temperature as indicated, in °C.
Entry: -6 °C
